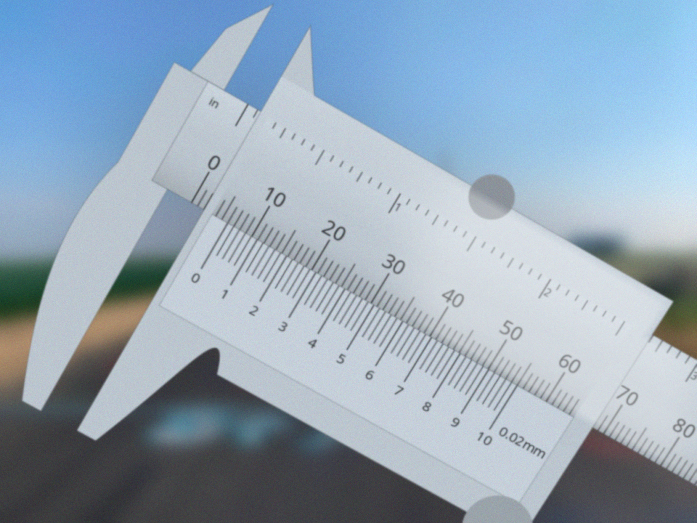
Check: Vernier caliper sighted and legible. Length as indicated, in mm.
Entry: 6.0 mm
